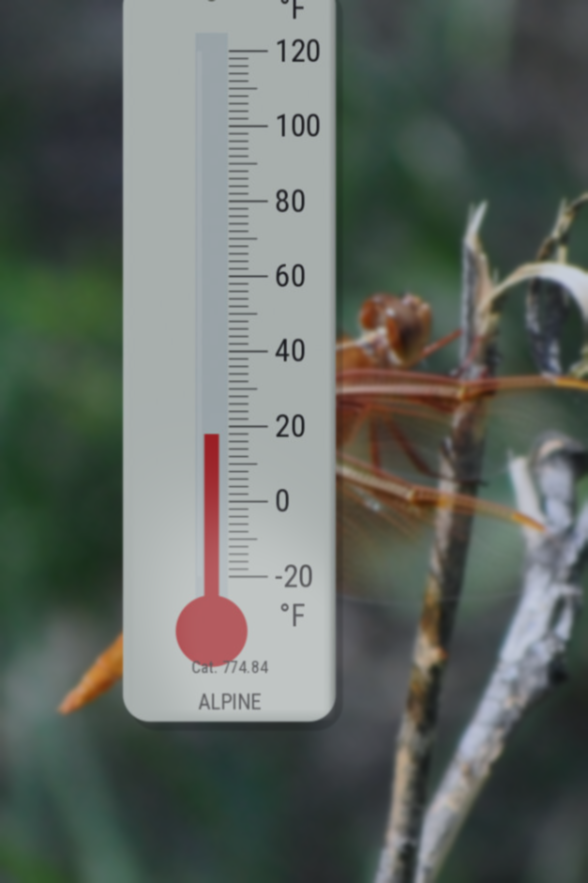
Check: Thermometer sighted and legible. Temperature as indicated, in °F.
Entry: 18 °F
